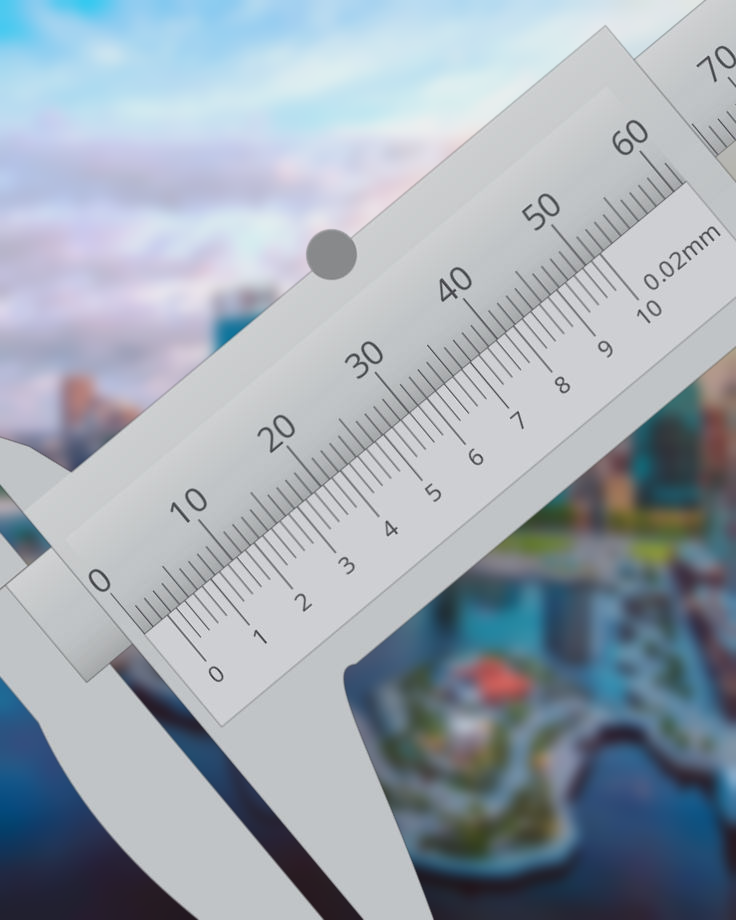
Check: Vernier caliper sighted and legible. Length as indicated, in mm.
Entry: 2.6 mm
